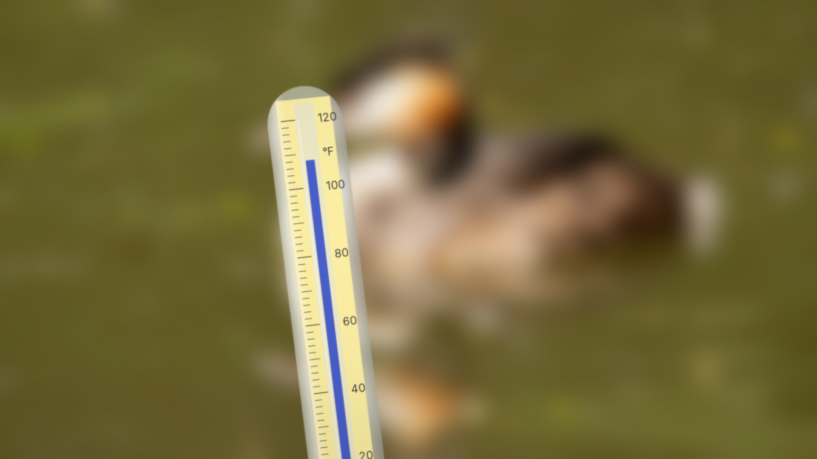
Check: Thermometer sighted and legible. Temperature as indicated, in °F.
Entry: 108 °F
